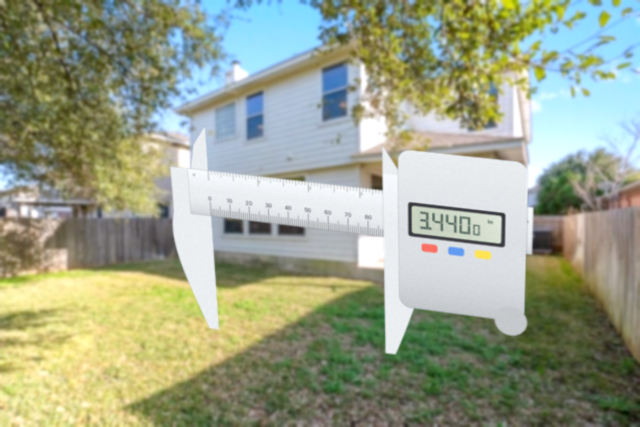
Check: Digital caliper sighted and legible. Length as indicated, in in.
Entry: 3.4400 in
